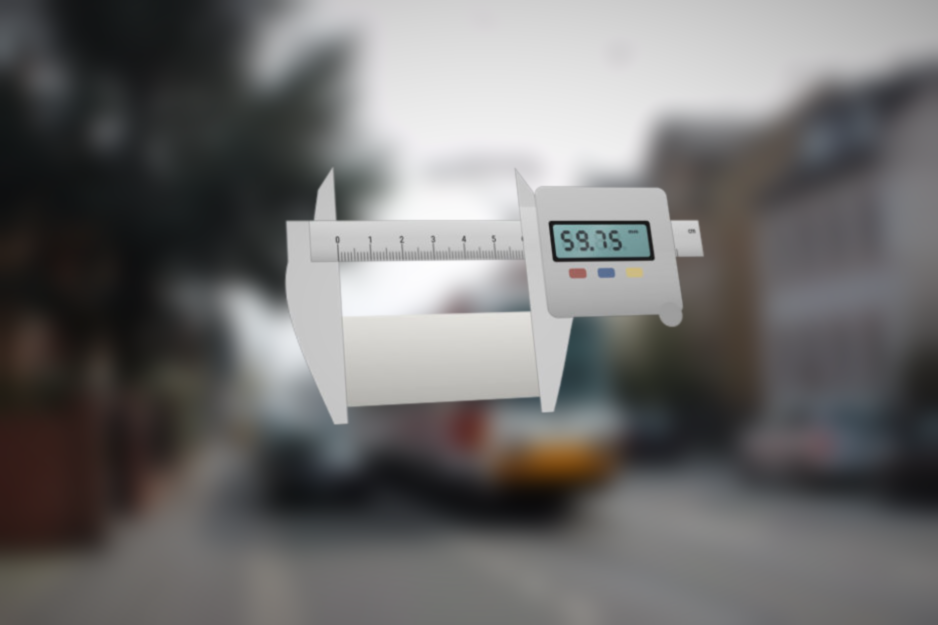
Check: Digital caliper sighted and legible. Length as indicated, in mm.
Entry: 59.75 mm
